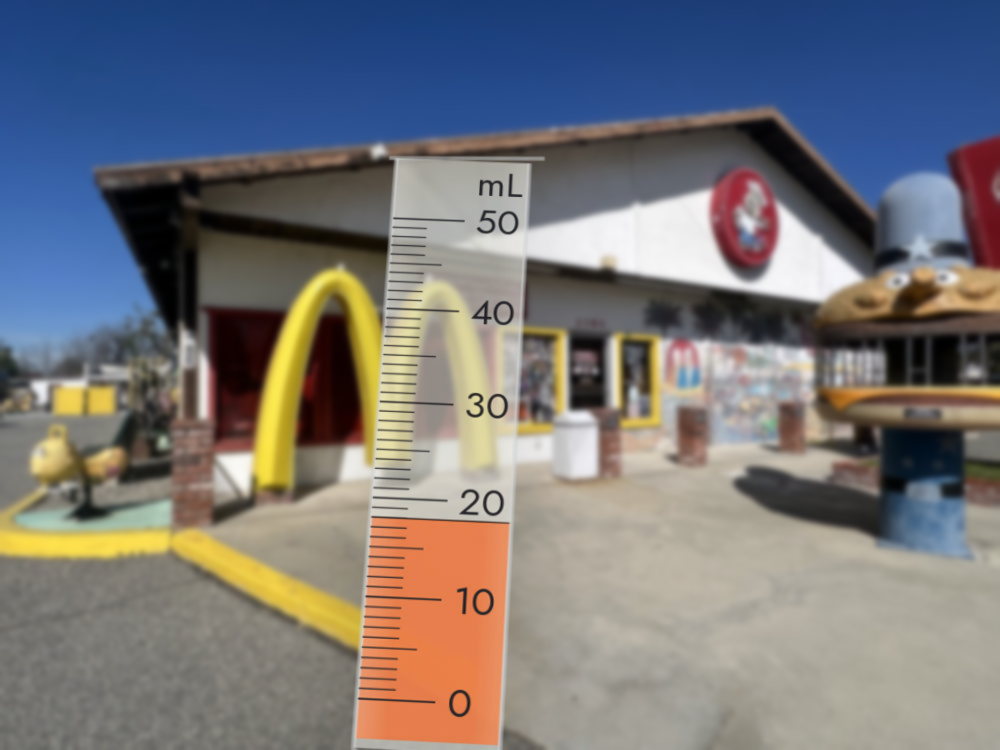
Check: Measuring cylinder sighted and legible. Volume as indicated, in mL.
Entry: 18 mL
